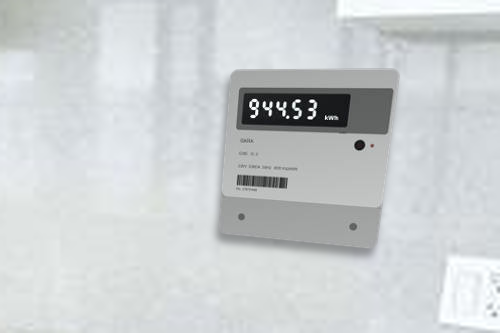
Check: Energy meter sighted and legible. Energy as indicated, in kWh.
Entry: 944.53 kWh
